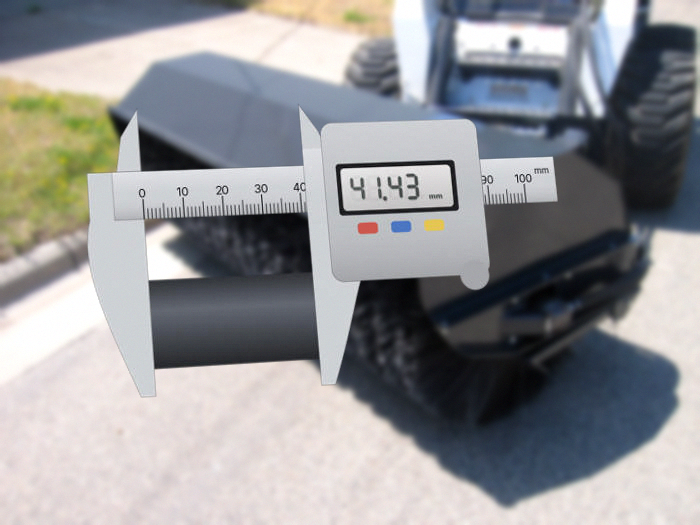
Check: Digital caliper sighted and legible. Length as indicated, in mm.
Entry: 41.43 mm
